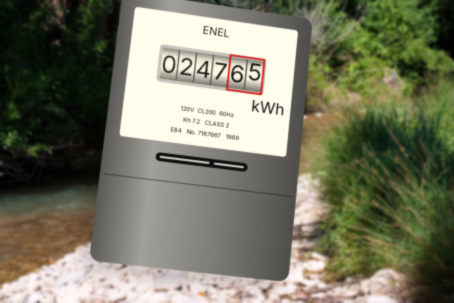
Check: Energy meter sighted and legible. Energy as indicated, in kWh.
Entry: 247.65 kWh
